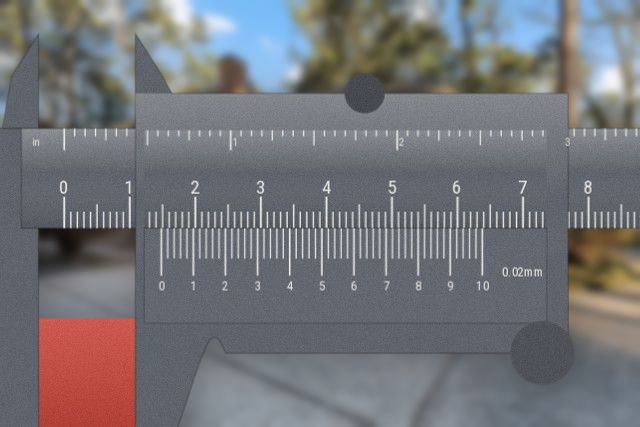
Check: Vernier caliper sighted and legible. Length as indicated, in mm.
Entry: 14.8 mm
